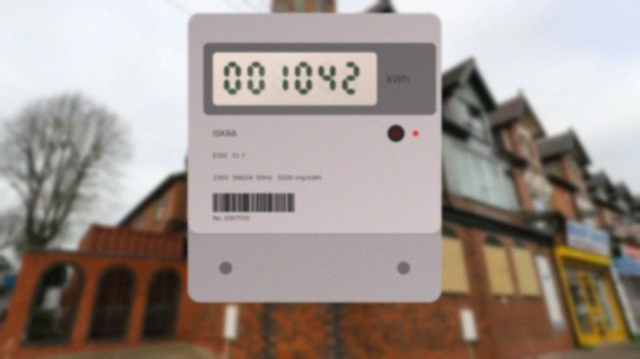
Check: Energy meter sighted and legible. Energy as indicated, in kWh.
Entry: 1042 kWh
